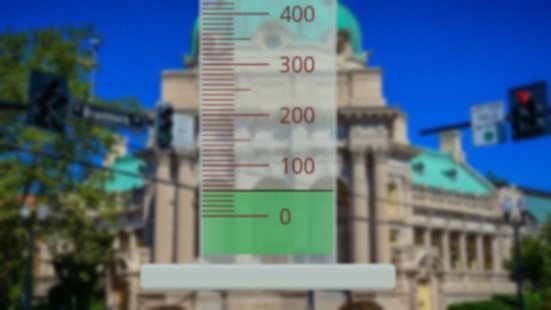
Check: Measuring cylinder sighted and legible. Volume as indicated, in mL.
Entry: 50 mL
